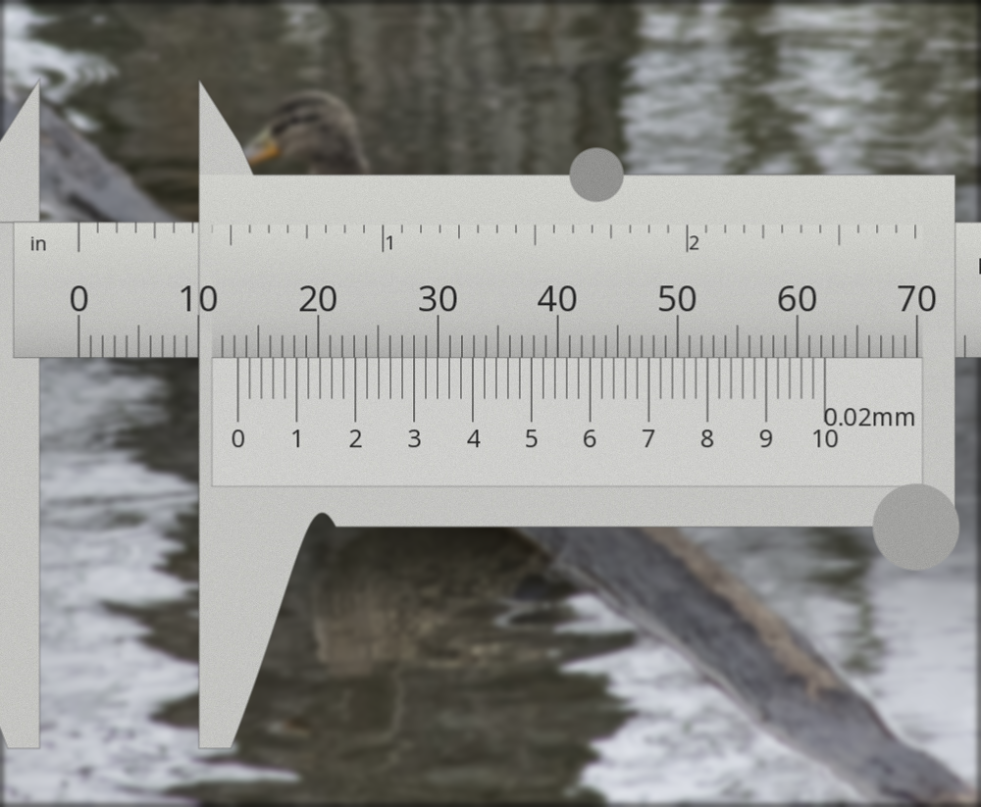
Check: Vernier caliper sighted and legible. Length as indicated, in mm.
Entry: 13.3 mm
